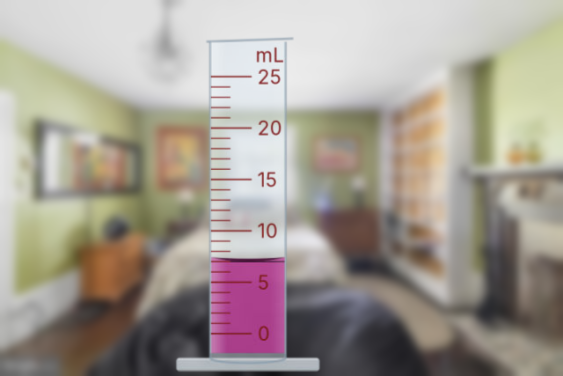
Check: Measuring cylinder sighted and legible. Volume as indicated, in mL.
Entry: 7 mL
